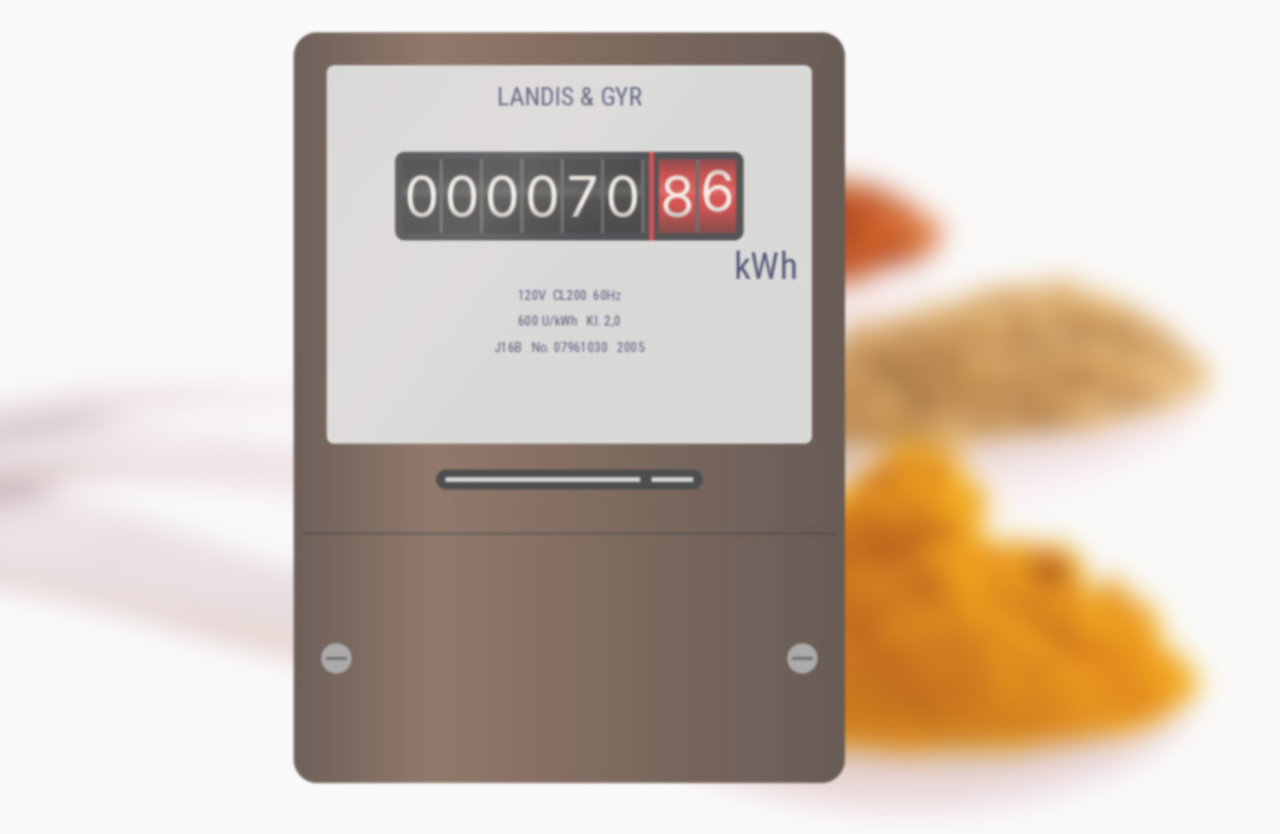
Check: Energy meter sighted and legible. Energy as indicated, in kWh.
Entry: 70.86 kWh
